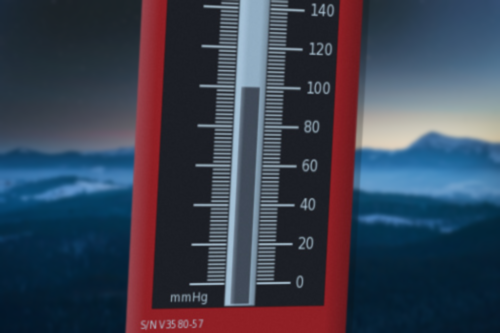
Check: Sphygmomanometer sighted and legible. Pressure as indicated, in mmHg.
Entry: 100 mmHg
